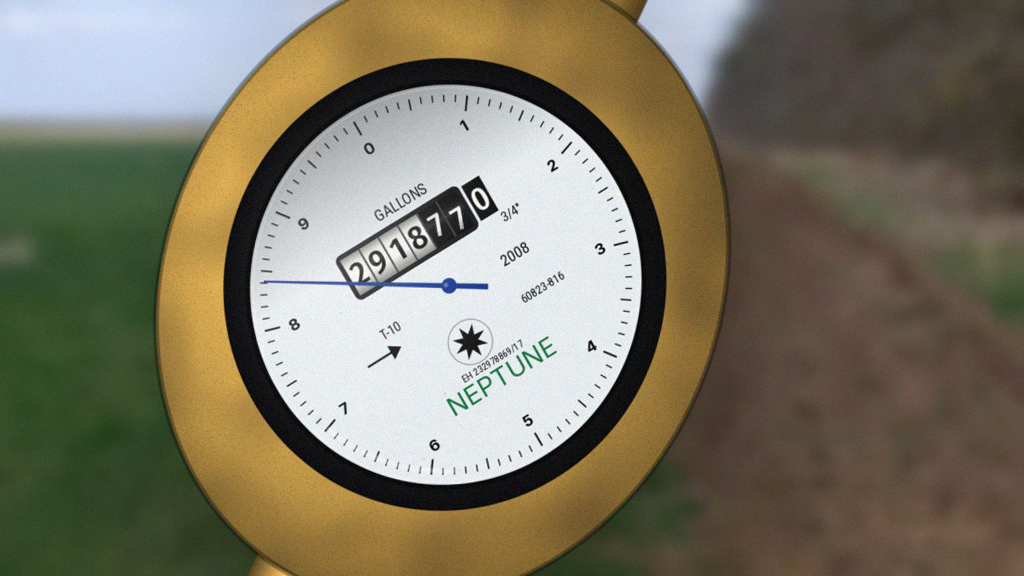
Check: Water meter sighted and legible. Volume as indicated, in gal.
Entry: 2918768.4 gal
